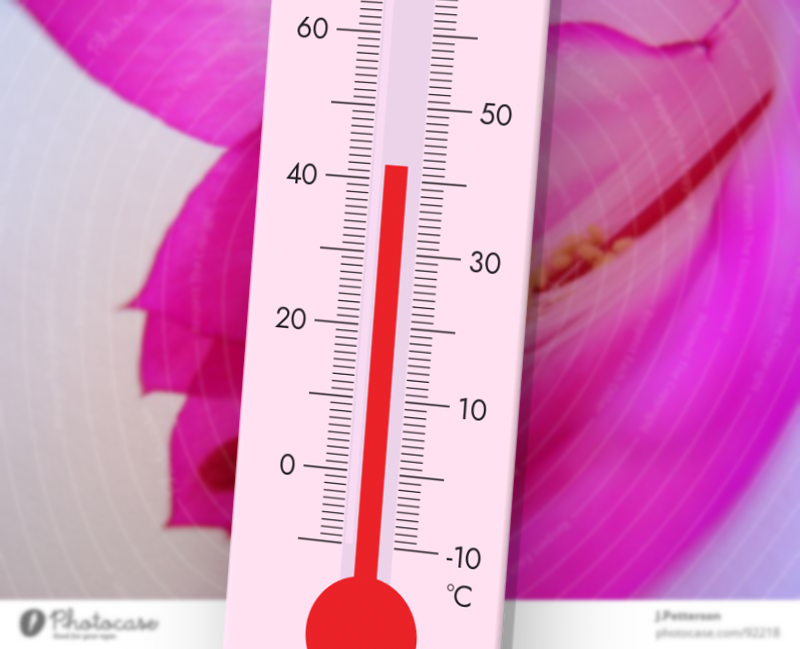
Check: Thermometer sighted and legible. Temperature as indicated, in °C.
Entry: 42 °C
